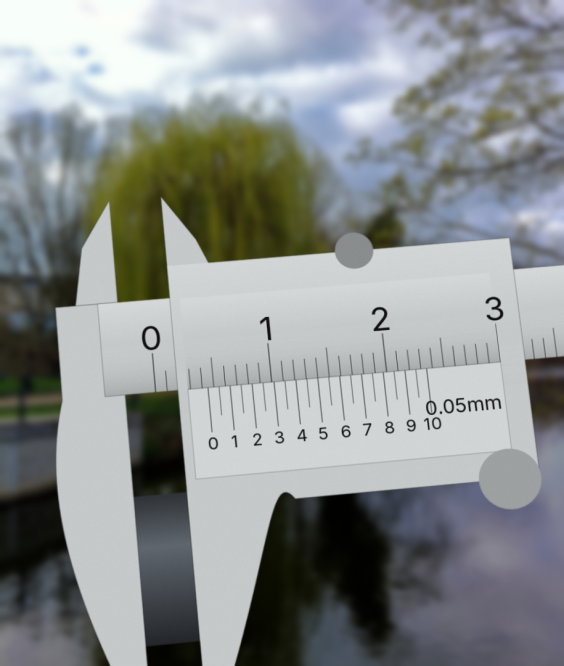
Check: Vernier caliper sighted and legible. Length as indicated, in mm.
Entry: 4.5 mm
